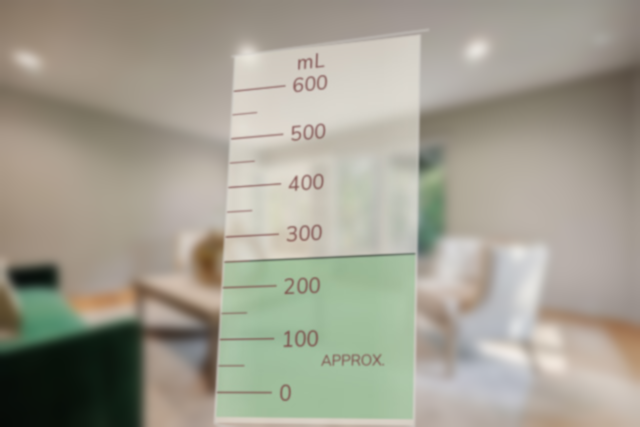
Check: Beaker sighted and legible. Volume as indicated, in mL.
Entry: 250 mL
